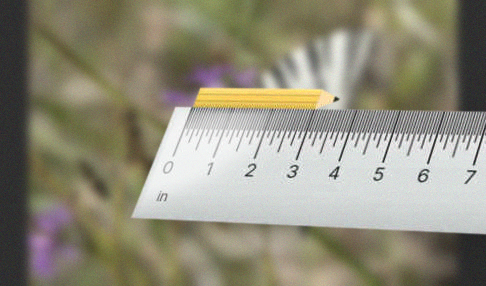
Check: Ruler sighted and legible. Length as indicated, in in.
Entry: 3.5 in
